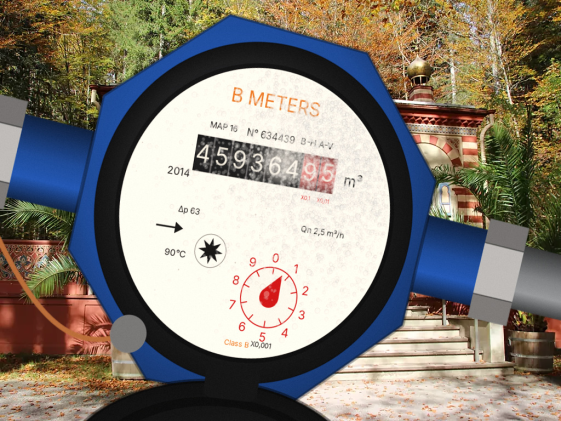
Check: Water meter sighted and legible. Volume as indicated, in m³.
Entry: 459364.950 m³
